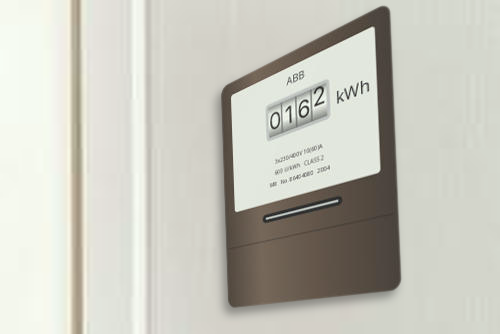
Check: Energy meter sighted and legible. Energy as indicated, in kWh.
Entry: 162 kWh
